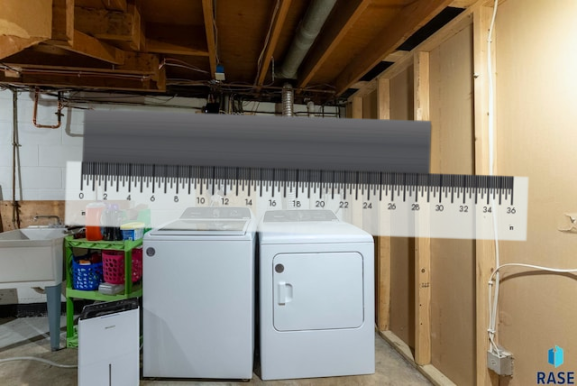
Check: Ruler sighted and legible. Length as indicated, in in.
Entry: 29 in
